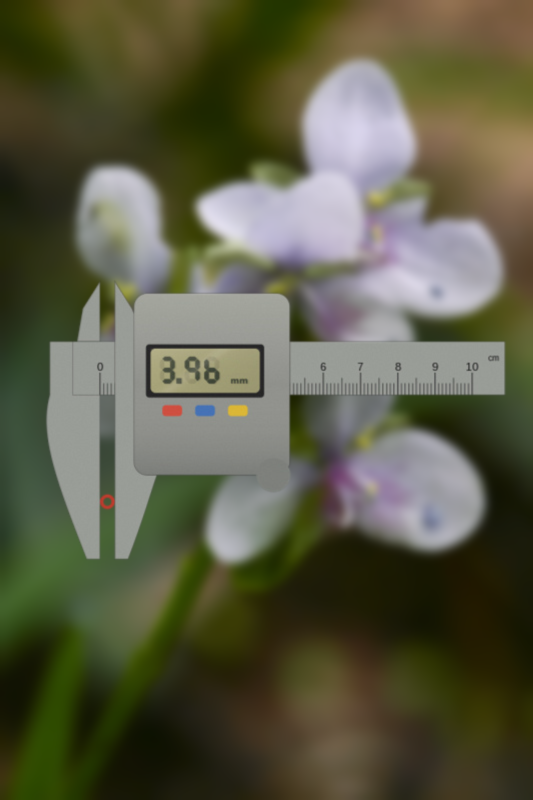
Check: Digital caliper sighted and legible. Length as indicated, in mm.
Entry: 3.96 mm
